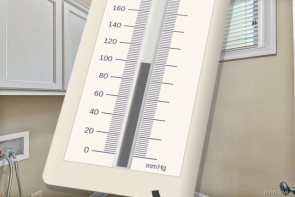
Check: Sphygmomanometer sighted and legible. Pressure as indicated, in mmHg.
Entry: 100 mmHg
